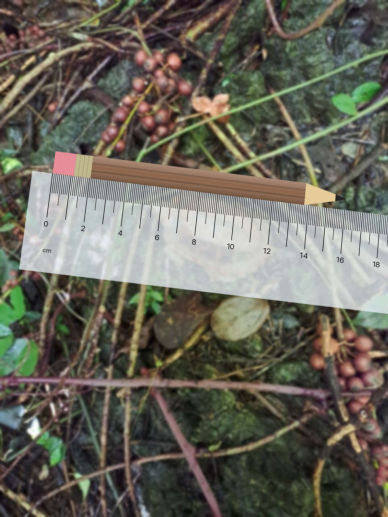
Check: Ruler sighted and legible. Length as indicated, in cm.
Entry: 16 cm
